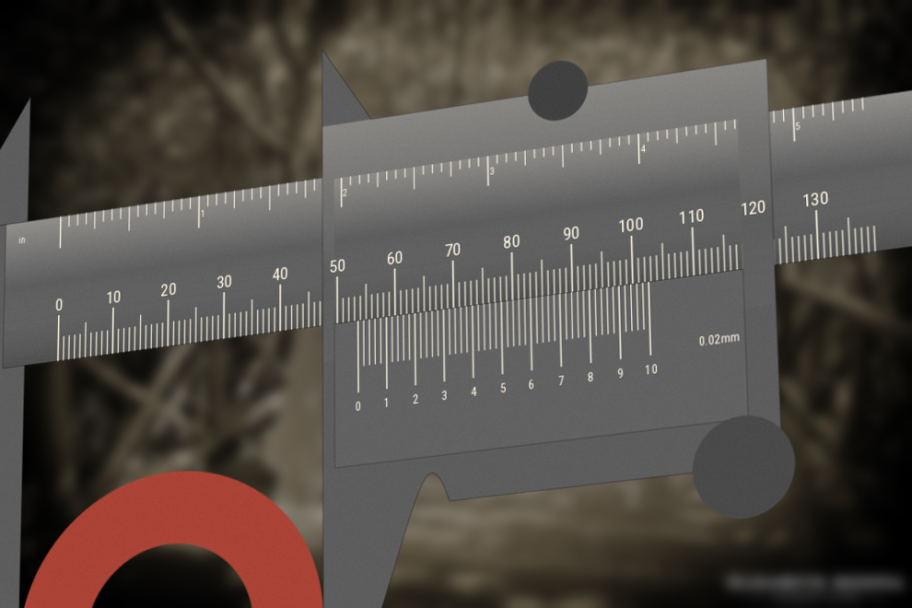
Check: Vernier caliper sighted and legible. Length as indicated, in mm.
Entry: 53.6 mm
